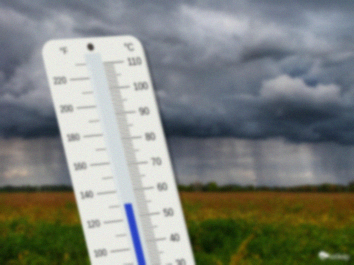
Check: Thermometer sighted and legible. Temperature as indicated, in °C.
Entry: 55 °C
